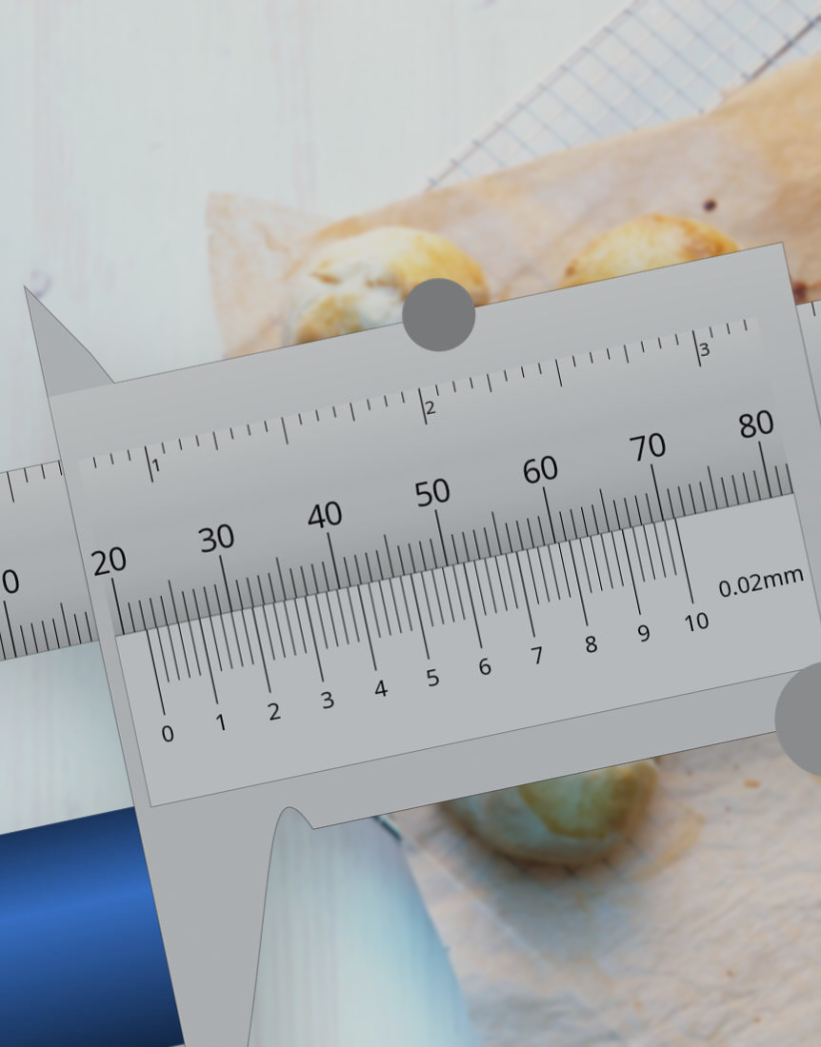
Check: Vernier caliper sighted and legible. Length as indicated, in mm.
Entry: 22.1 mm
